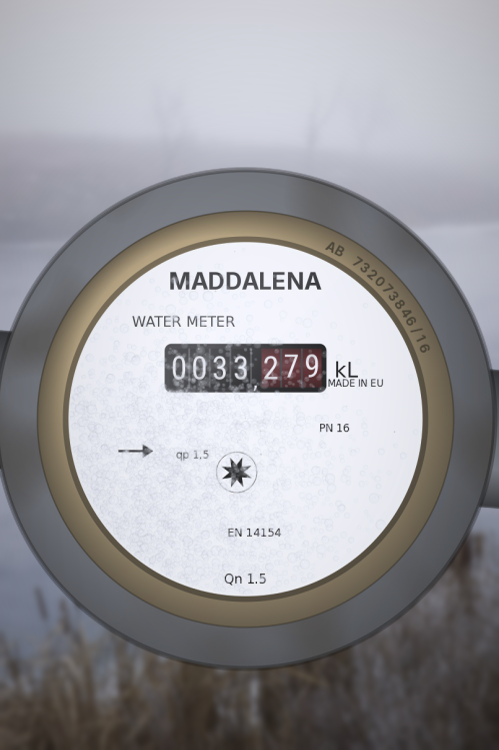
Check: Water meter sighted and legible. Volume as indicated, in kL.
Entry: 33.279 kL
